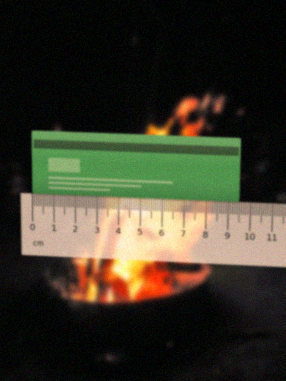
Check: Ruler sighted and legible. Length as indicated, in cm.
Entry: 9.5 cm
